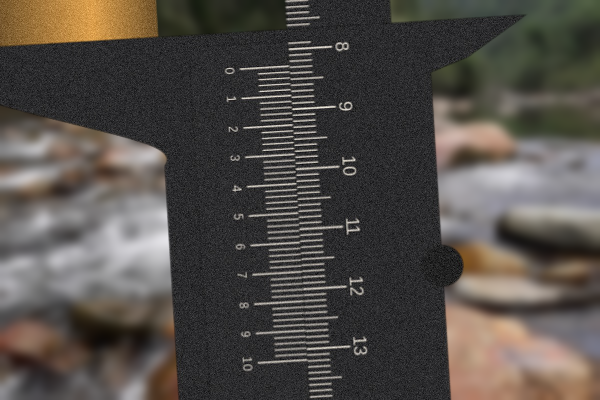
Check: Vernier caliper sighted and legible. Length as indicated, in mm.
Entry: 82.8 mm
